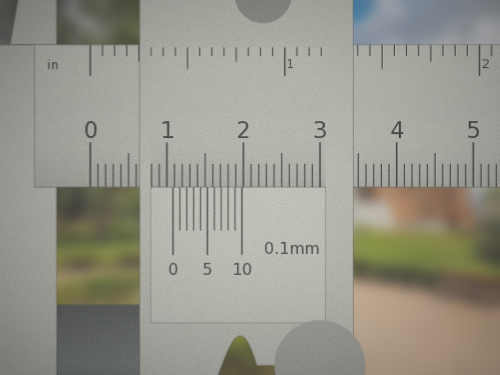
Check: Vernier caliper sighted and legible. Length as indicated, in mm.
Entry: 10.8 mm
